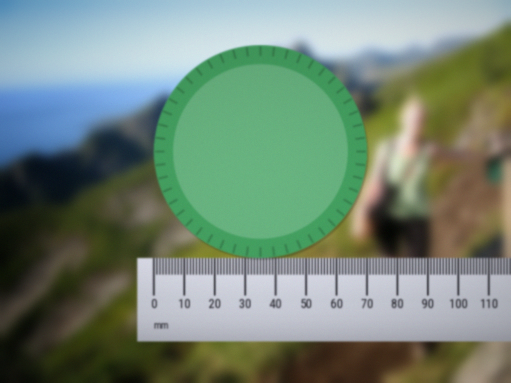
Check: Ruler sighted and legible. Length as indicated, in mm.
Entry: 70 mm
